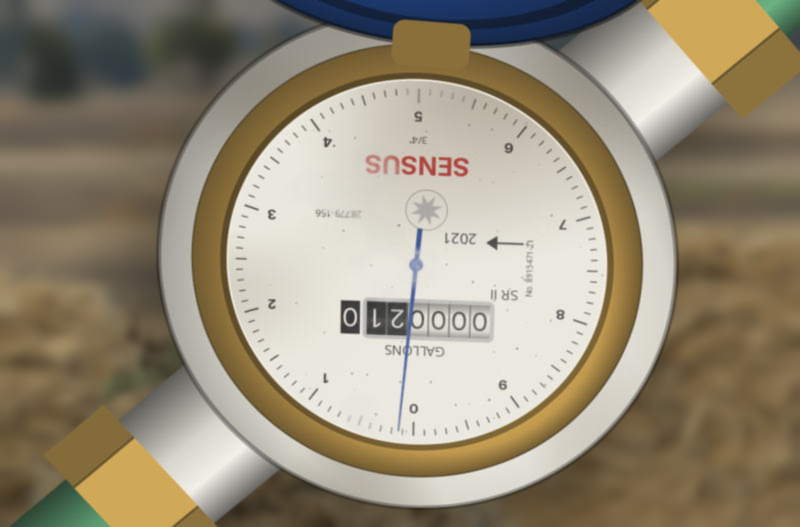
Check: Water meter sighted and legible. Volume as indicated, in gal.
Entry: 210.1 gal
